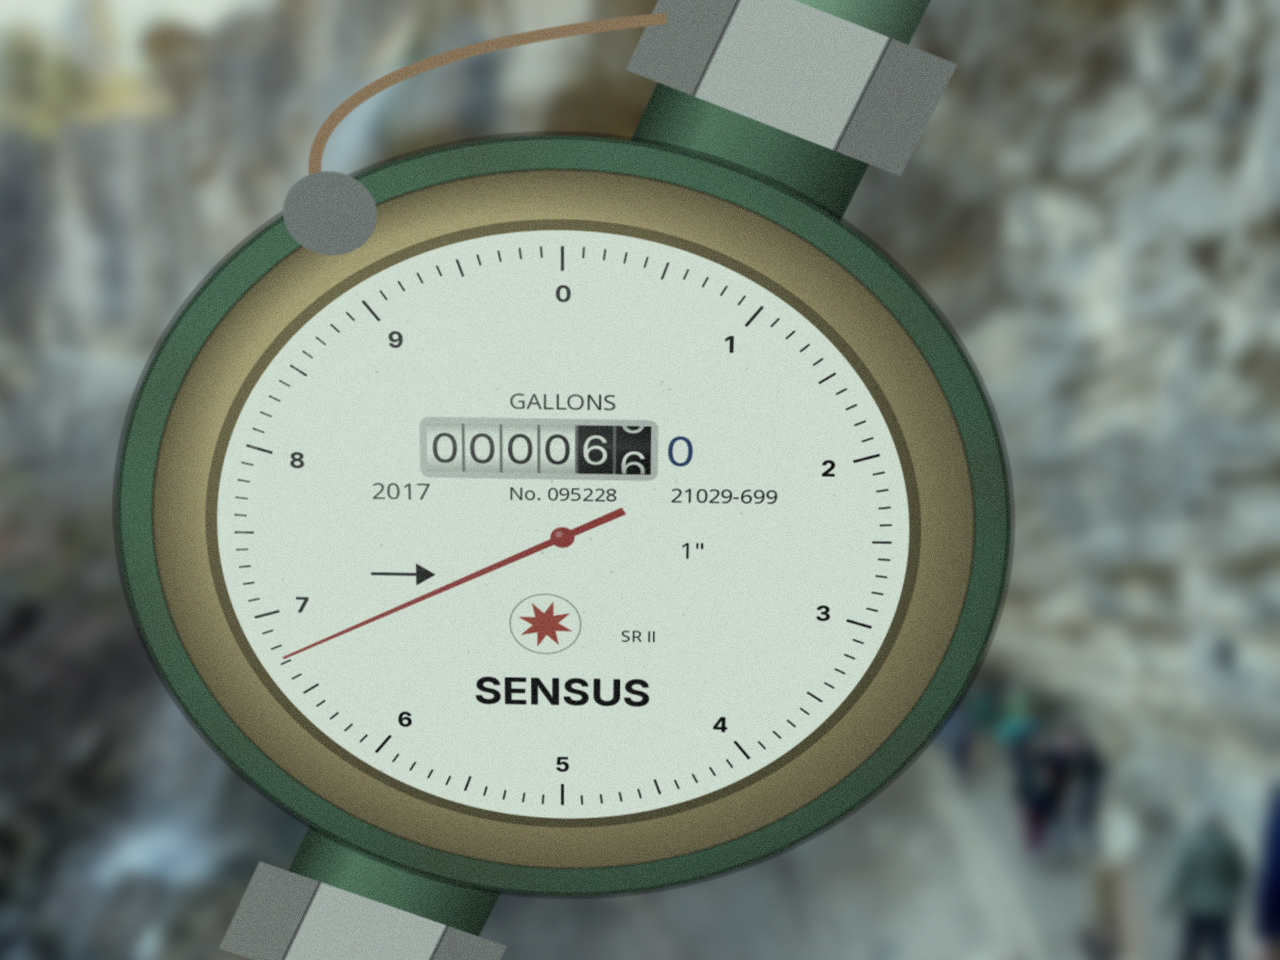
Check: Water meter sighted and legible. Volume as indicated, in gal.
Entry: 656.7 gal
